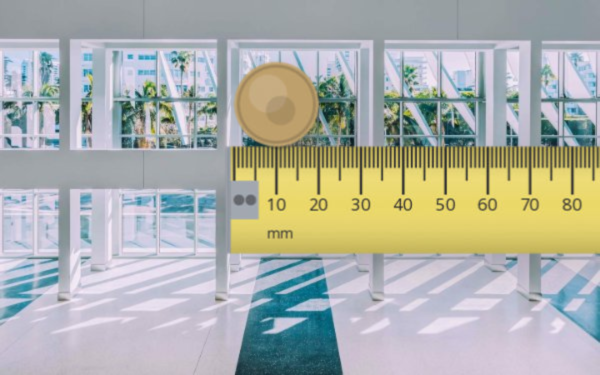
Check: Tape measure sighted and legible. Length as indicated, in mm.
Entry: 20 mm
